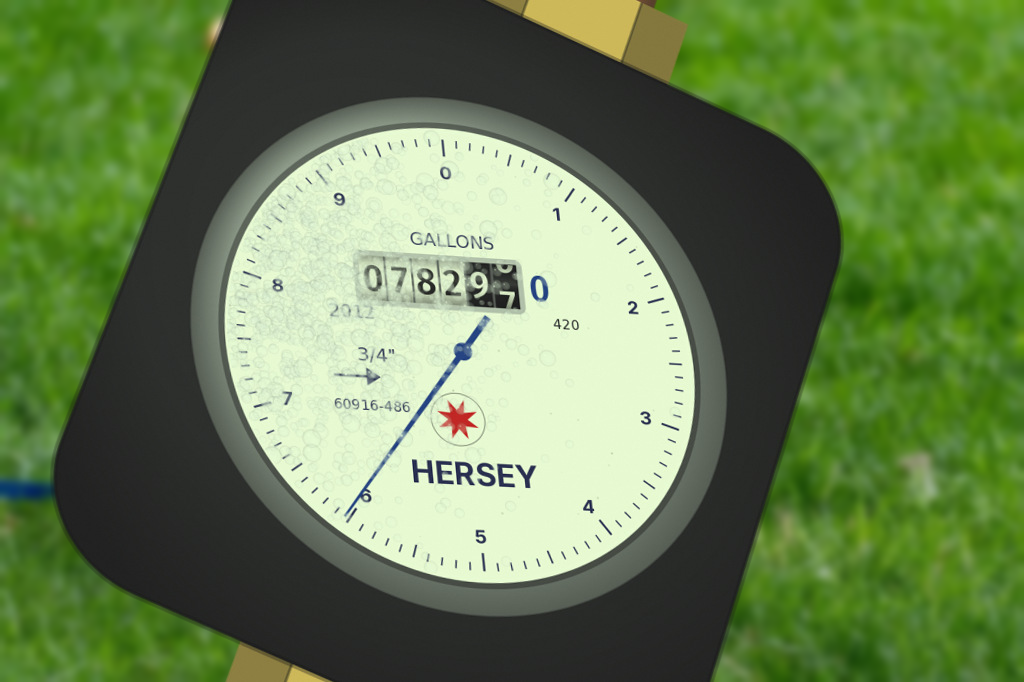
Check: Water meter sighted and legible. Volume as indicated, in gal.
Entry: 782966.0 gal
